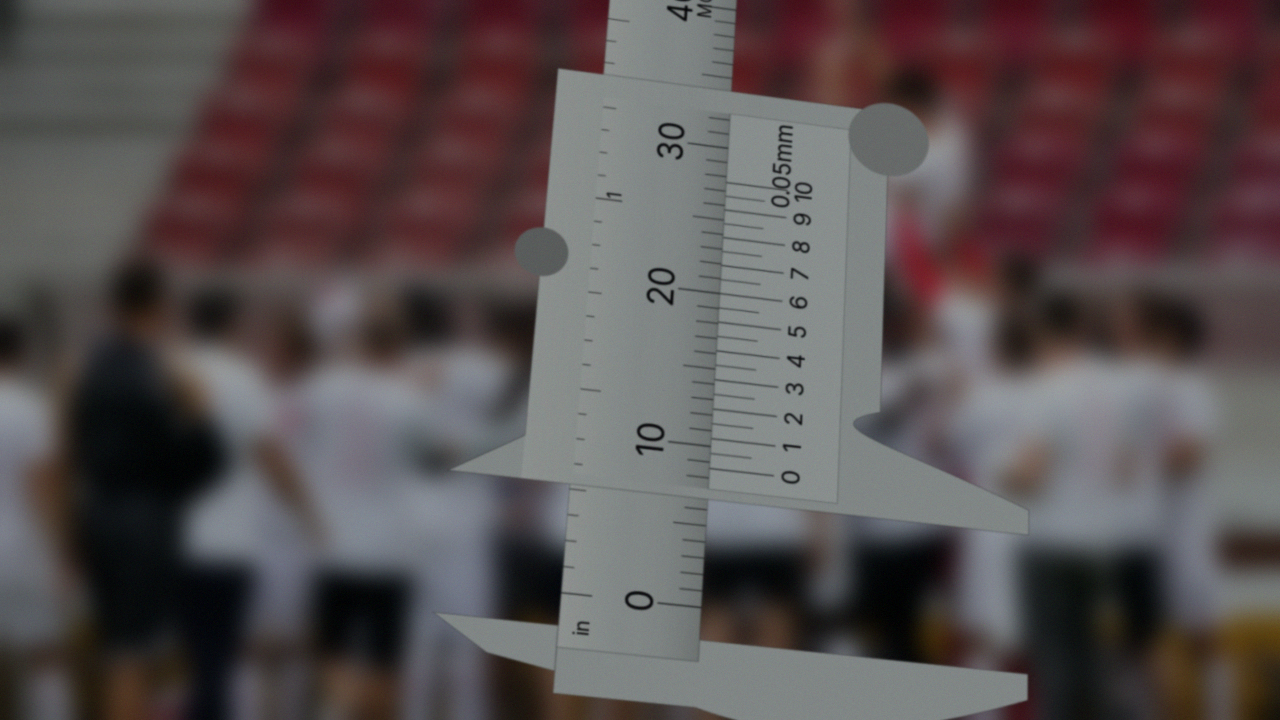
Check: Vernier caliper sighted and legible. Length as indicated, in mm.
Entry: 8.6 mm
